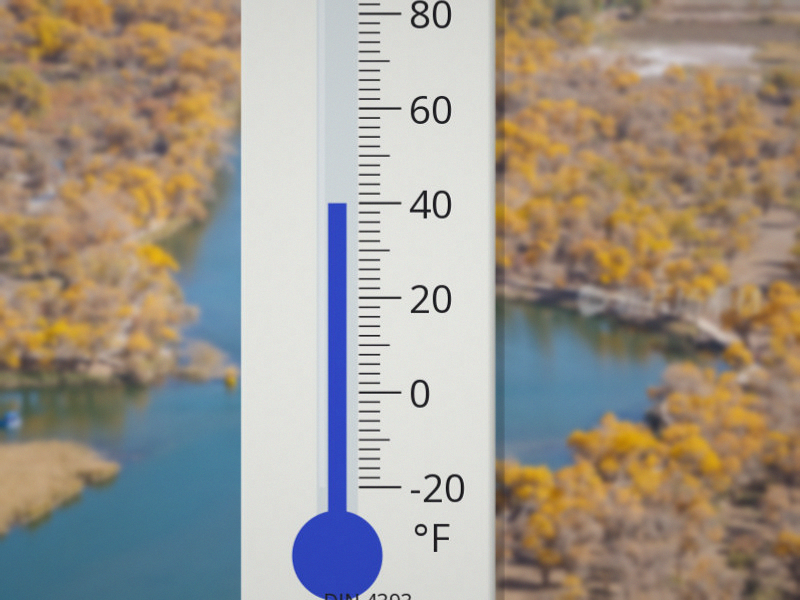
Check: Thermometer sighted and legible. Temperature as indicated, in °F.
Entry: 40 °F
